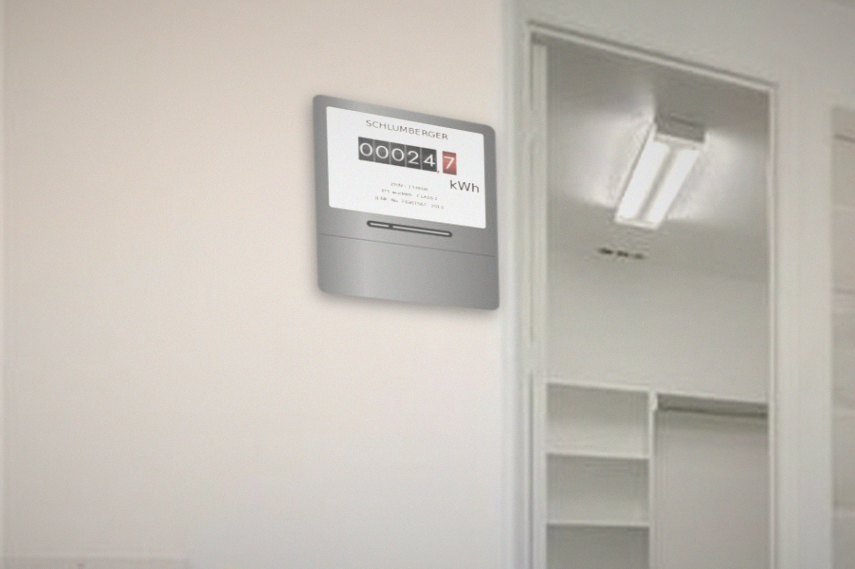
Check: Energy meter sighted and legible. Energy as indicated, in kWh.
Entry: 24.7 kWh
